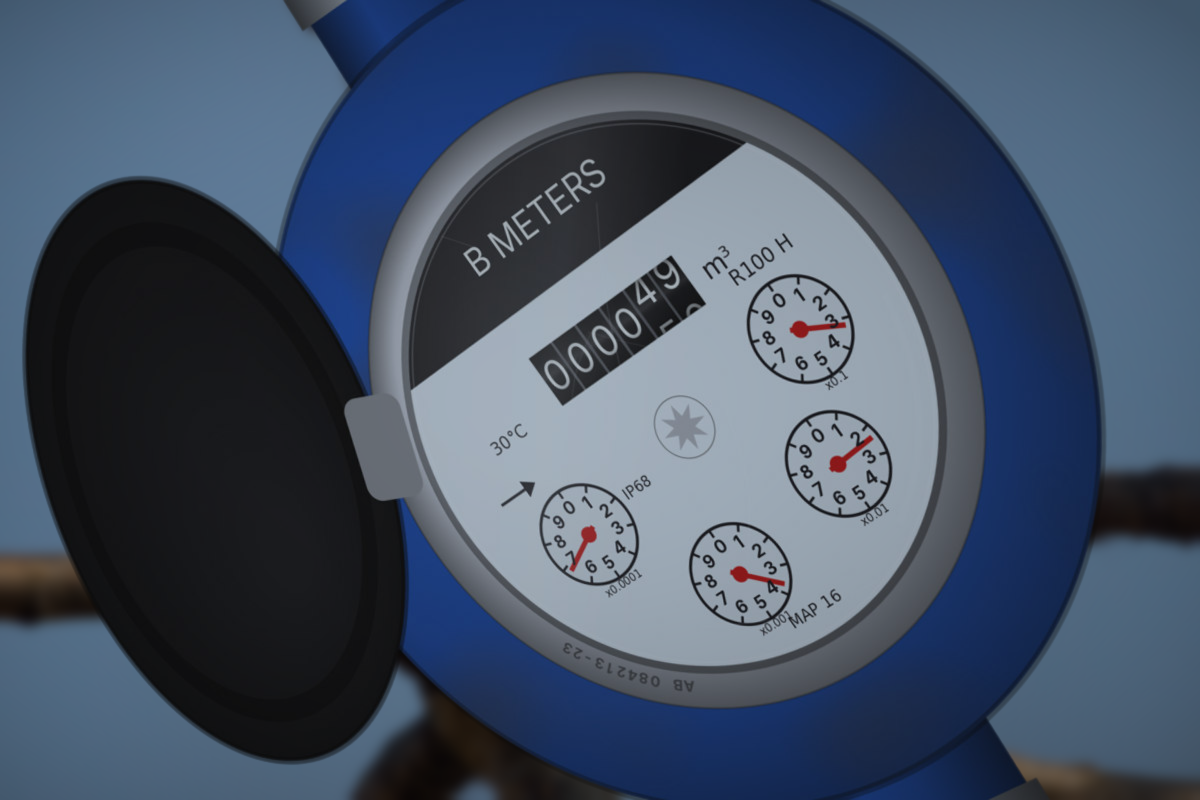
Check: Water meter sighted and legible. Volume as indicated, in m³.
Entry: 49.3236 m³
